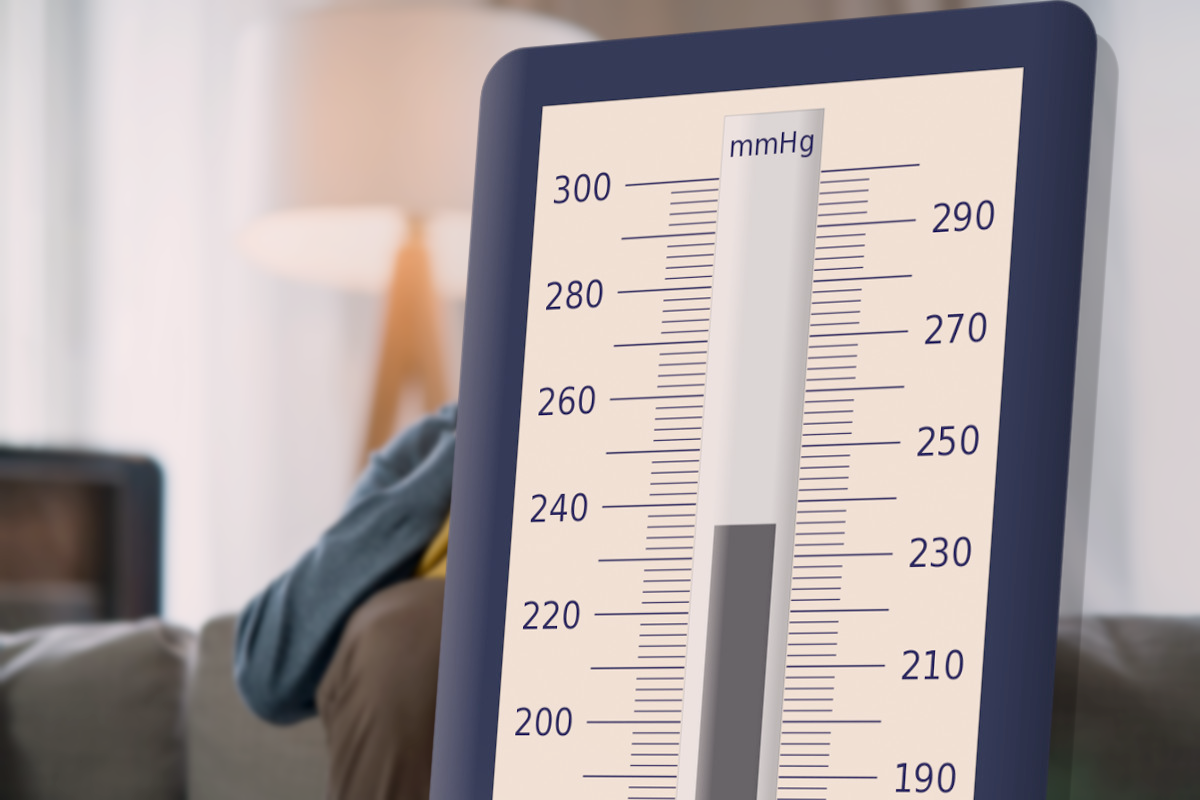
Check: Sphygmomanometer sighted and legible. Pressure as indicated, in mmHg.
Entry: 236 mmHg
